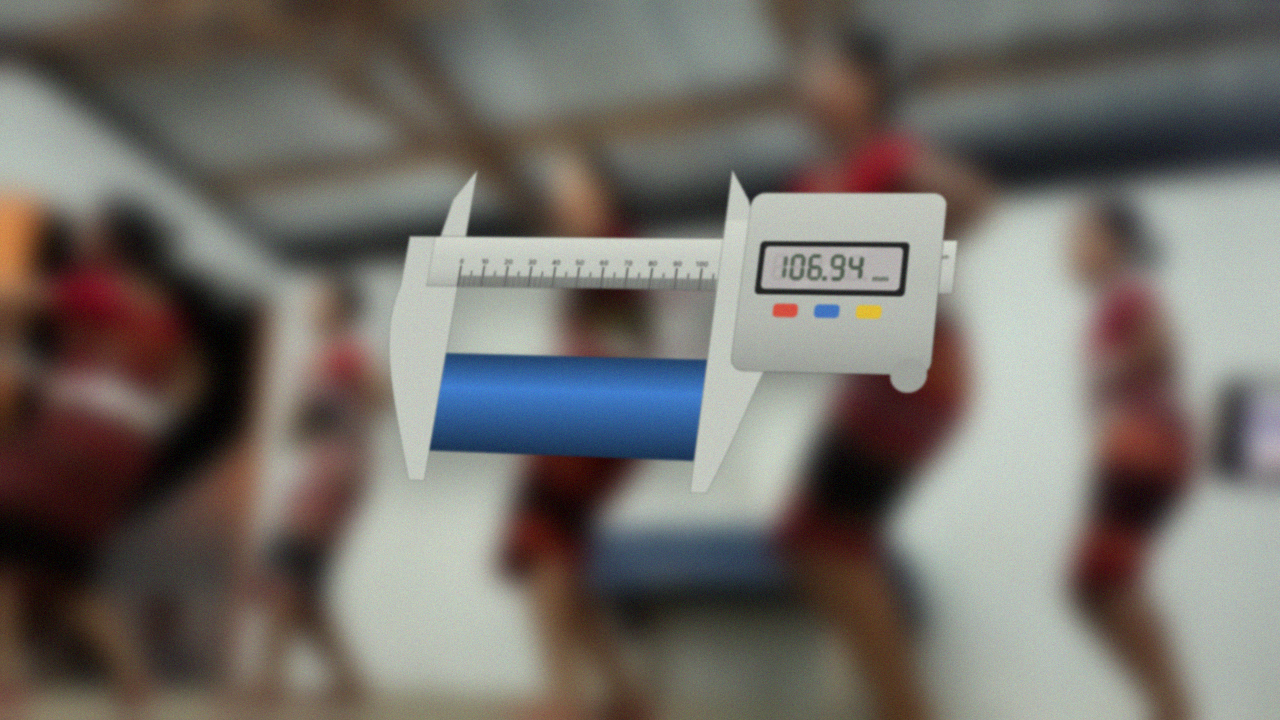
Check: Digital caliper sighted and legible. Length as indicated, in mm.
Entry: 106.94 mm
